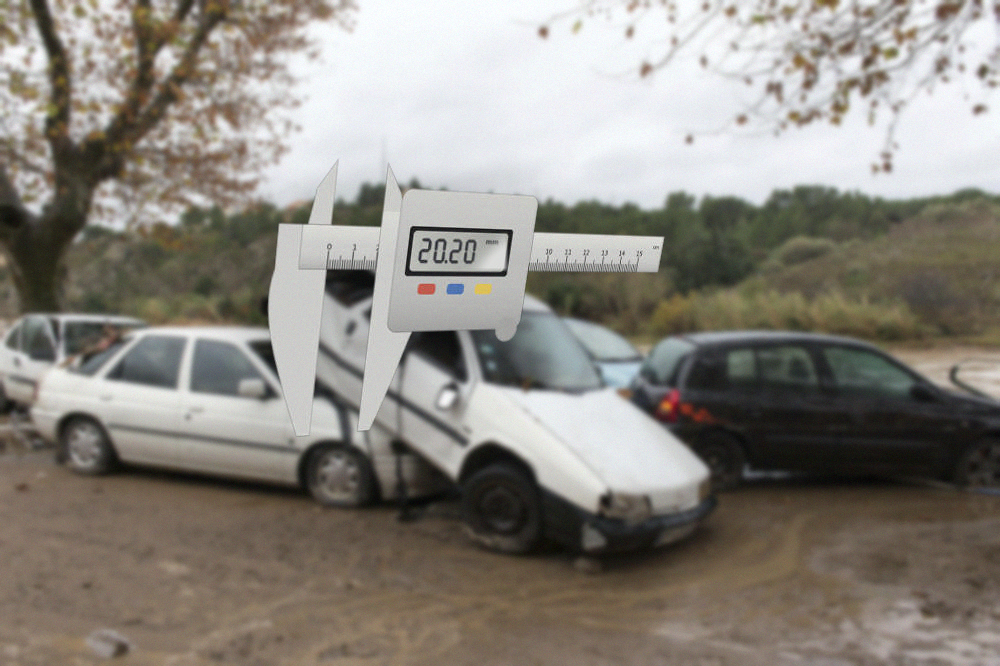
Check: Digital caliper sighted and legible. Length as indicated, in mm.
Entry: 20.20 mm
